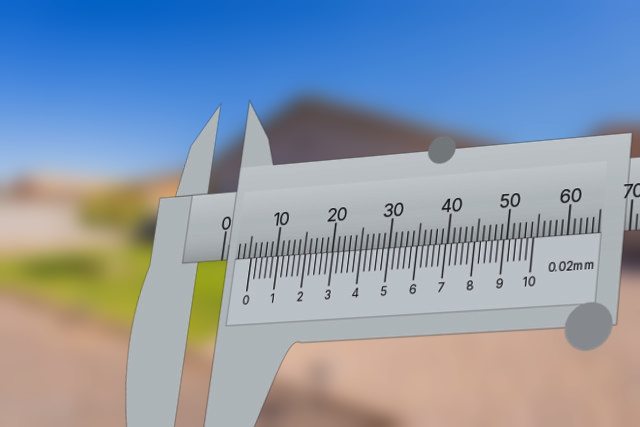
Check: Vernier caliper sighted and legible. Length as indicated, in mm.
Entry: 5.4 mm
